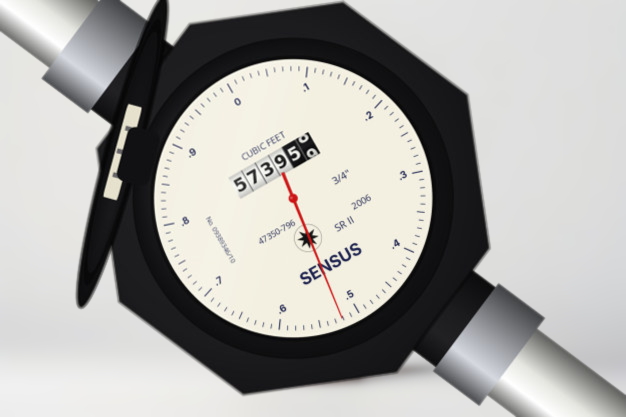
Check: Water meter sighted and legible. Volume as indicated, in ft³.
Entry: 573958.52 ft³
